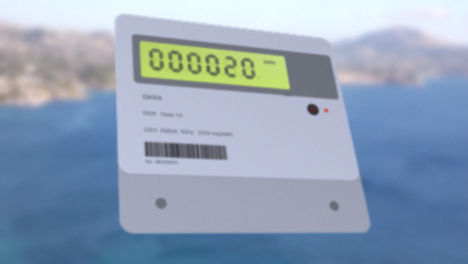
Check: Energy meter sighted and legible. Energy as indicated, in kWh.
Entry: 20 kWh
